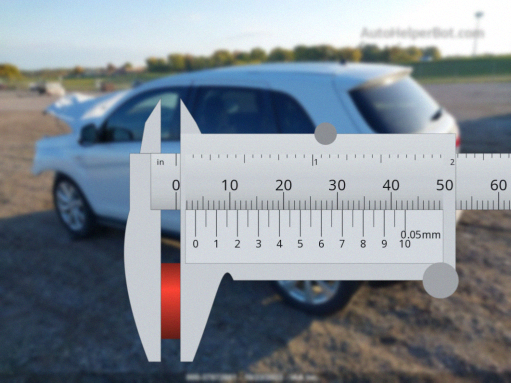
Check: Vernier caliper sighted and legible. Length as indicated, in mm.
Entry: 3.6 mm
